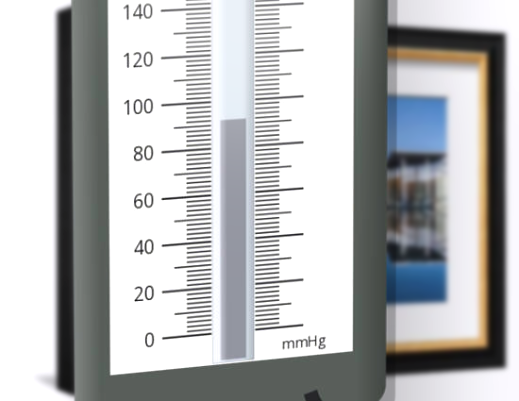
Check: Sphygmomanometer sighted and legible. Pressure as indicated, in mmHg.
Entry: 92 mmHg
